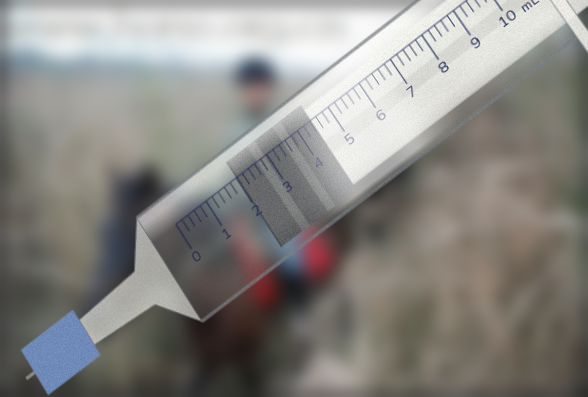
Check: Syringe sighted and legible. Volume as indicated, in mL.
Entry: 2 mL
